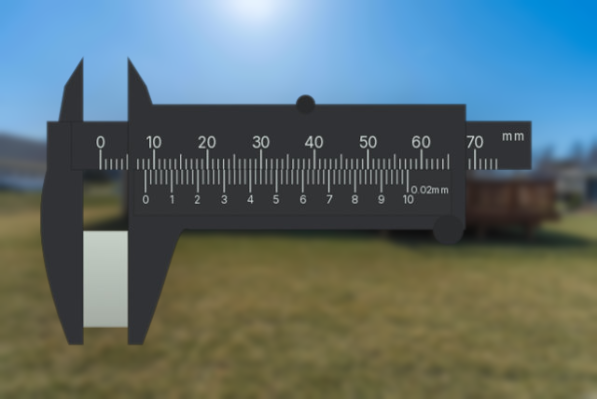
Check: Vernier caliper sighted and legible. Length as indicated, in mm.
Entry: 8.4 mm
